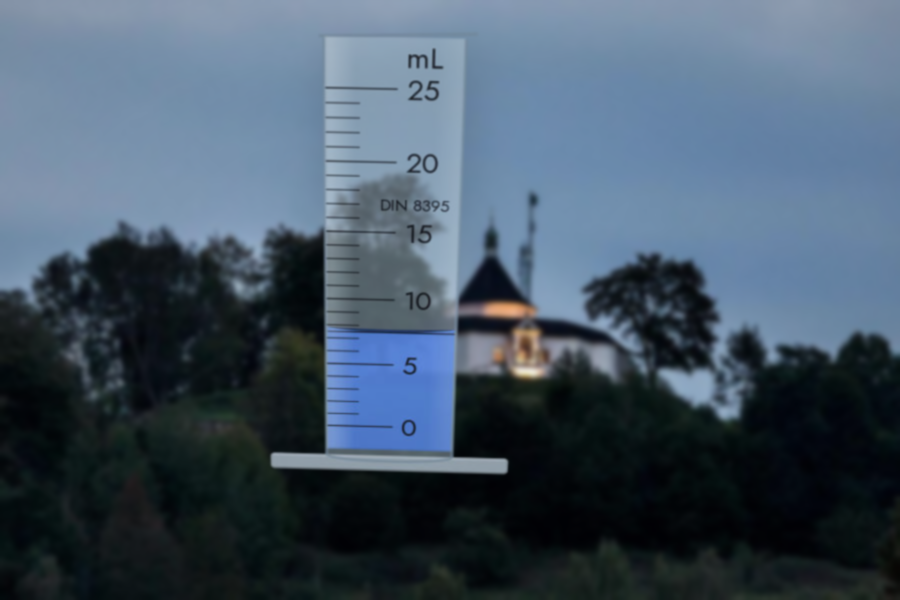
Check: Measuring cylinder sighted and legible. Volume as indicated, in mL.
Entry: 7.5 mL
